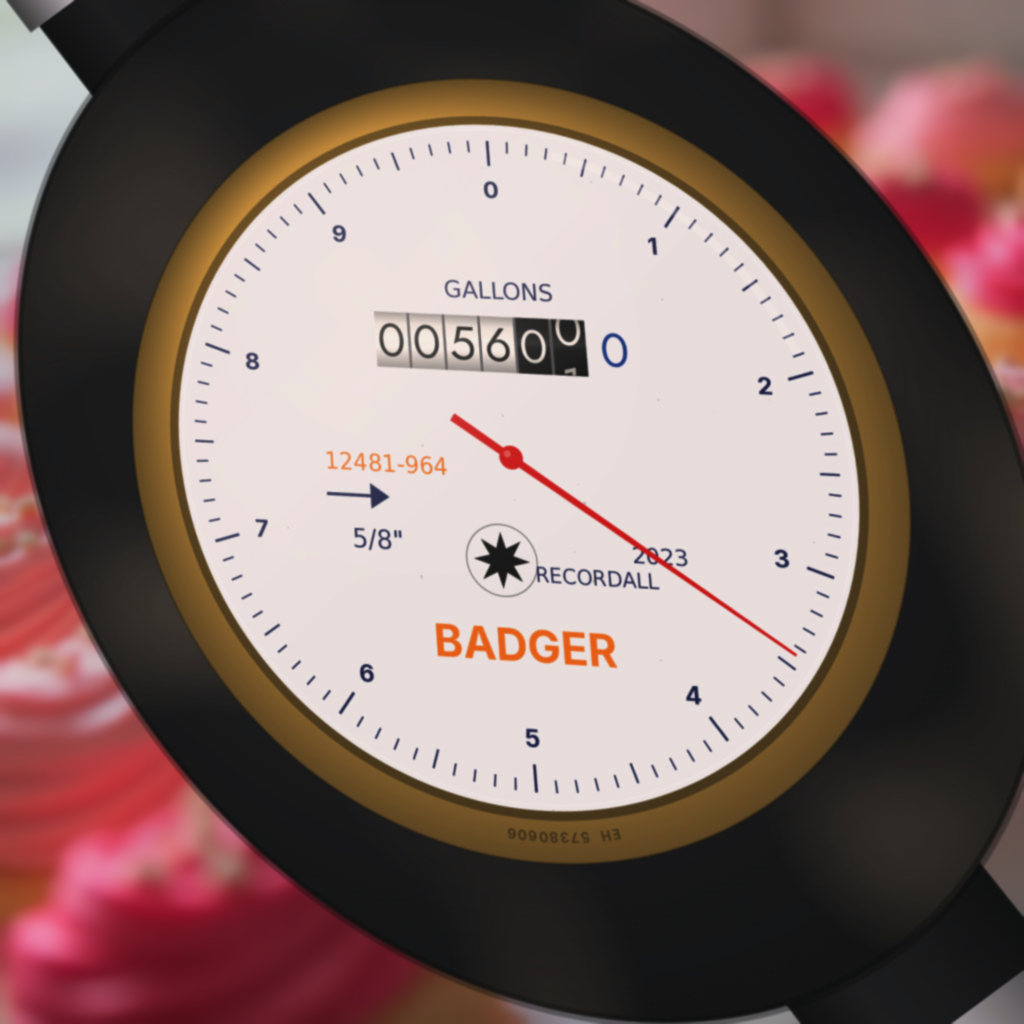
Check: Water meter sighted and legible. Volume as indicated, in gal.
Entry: 56003.4 gal
